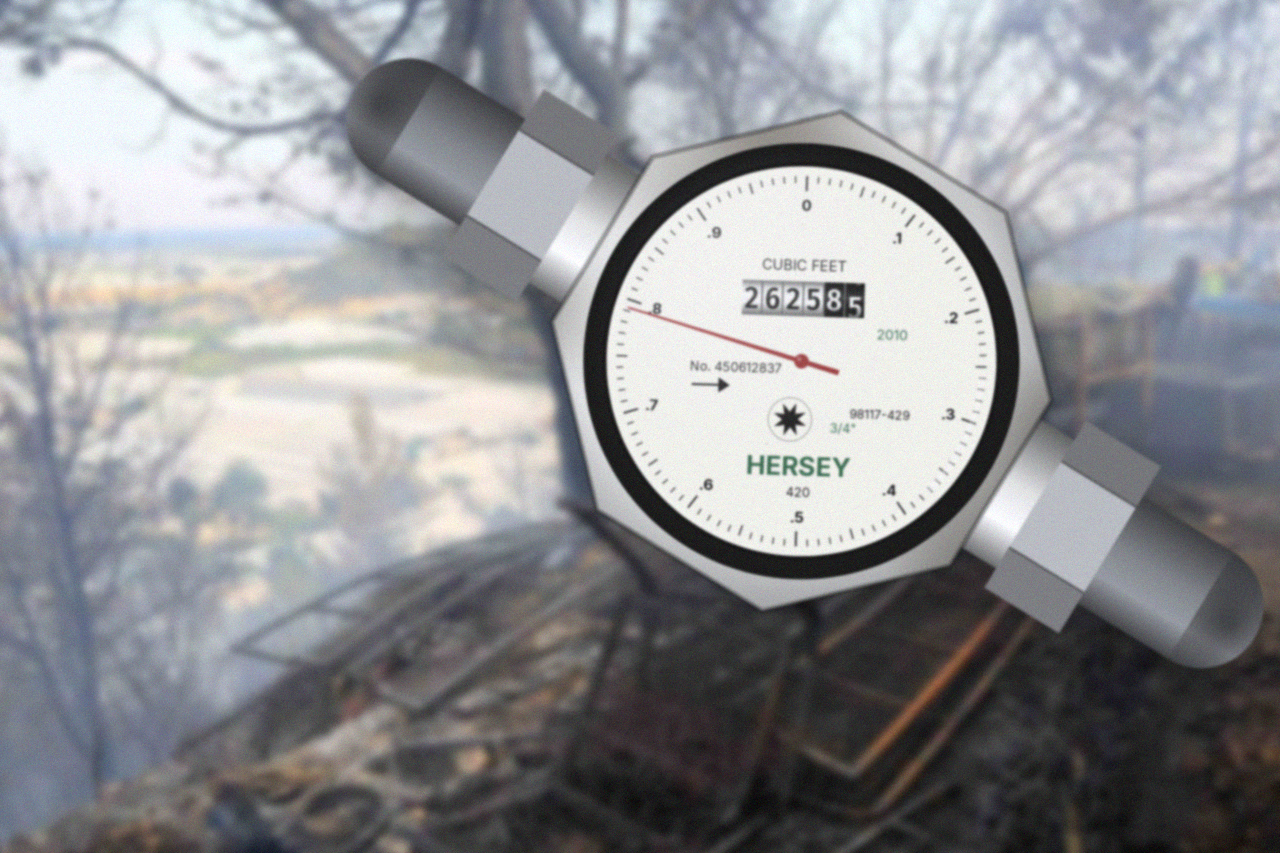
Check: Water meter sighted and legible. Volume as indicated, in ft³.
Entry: 262584.79 ft³
